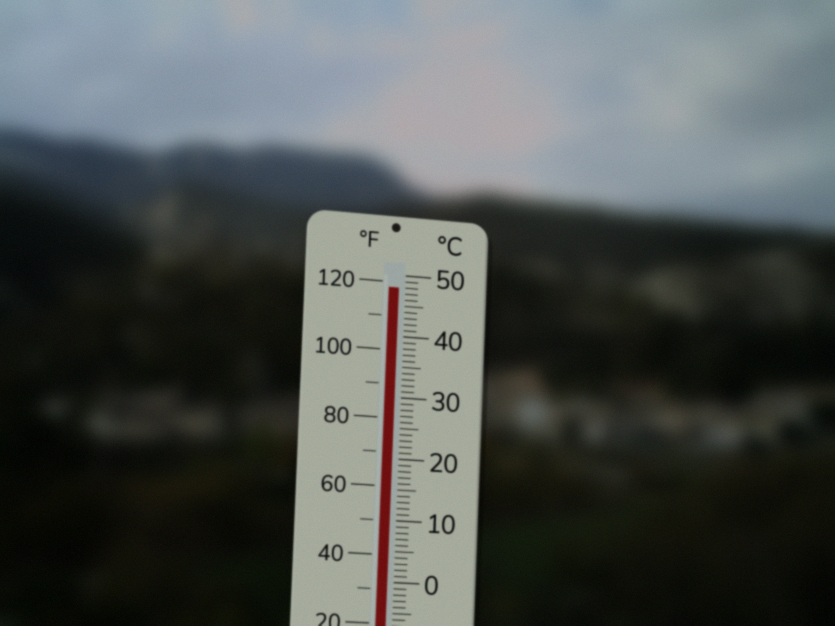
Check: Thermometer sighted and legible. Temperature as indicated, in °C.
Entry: 48 °C
